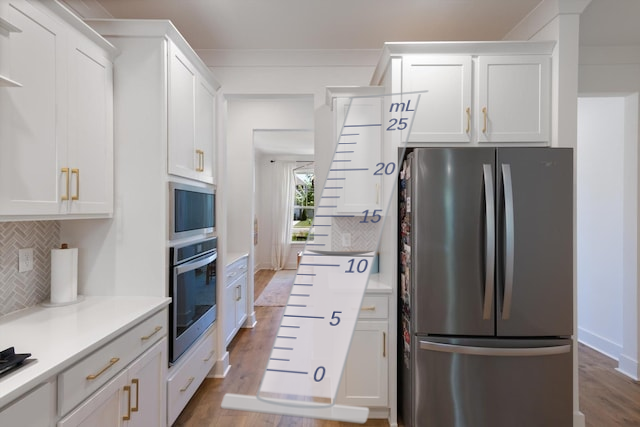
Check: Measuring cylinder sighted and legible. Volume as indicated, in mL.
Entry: 11 mL
